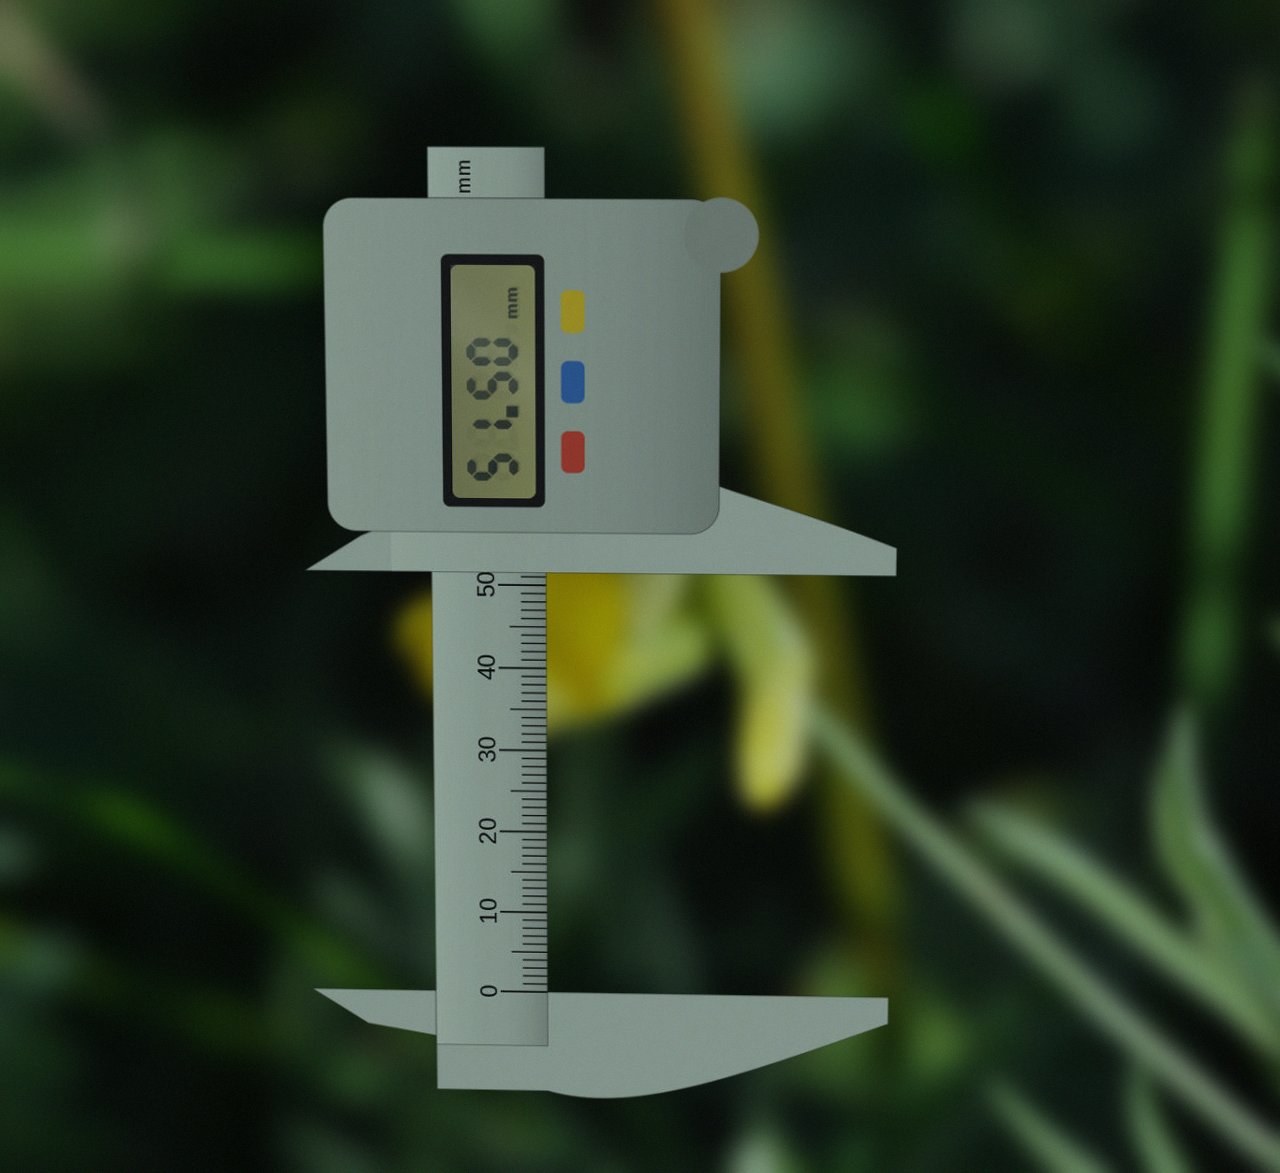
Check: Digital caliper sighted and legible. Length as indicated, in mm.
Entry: 51.50 mm
